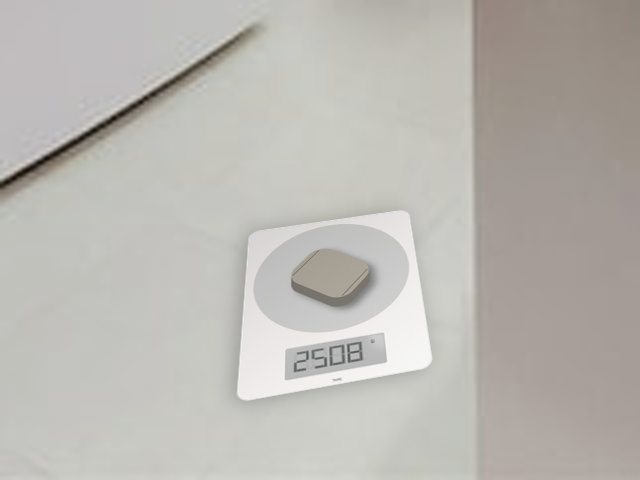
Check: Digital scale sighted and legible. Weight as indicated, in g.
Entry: 2508 g
